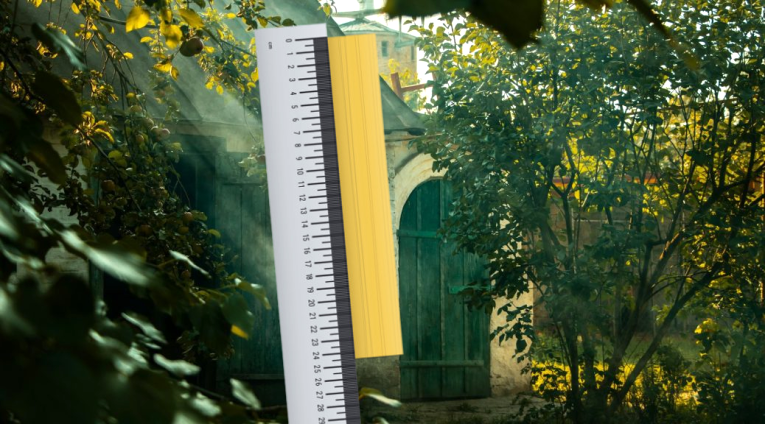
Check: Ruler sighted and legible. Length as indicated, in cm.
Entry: 24.5 cm
